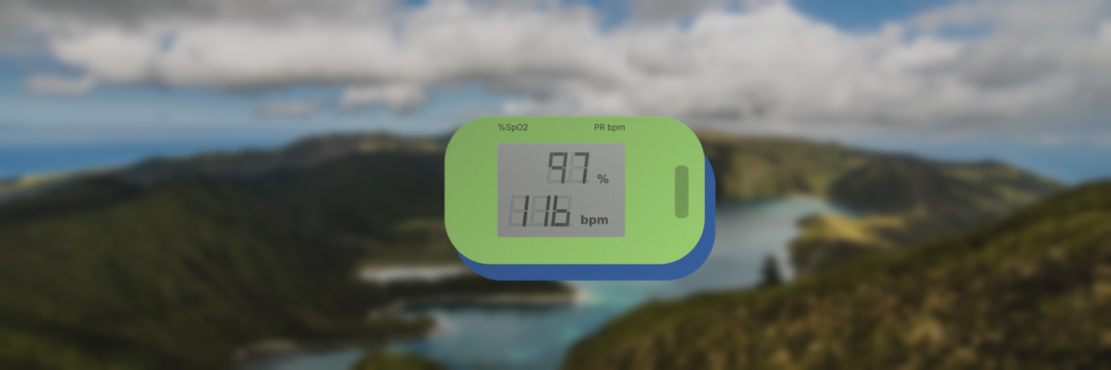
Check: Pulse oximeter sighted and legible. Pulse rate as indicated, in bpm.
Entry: 116 bpm
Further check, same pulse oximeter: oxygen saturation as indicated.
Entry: 97 %
